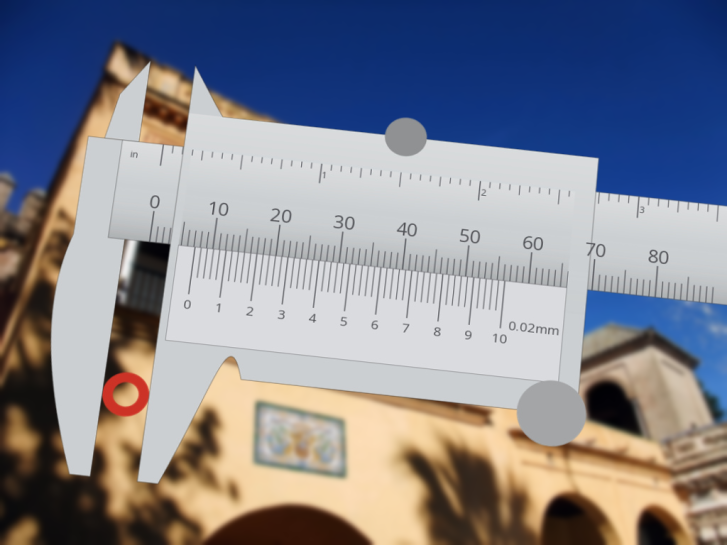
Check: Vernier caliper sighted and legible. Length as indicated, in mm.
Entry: 7.2 mm
